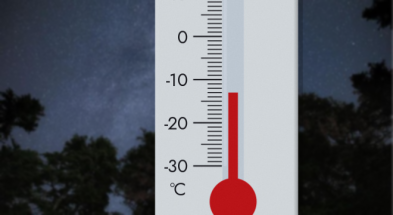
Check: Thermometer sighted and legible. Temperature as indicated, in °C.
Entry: -13 °C
